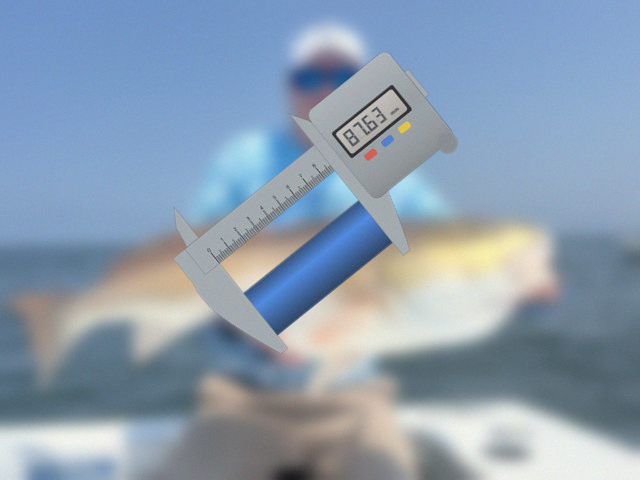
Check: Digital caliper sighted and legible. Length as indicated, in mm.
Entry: 87.63 mm
